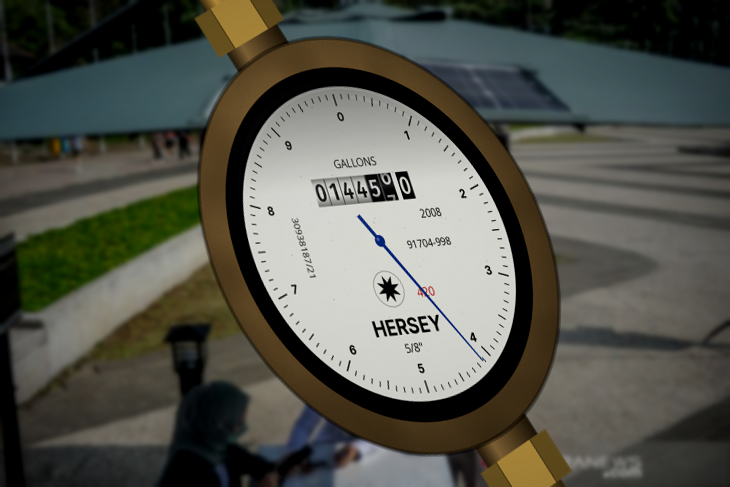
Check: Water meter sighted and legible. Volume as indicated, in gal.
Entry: 144564.1 gal
